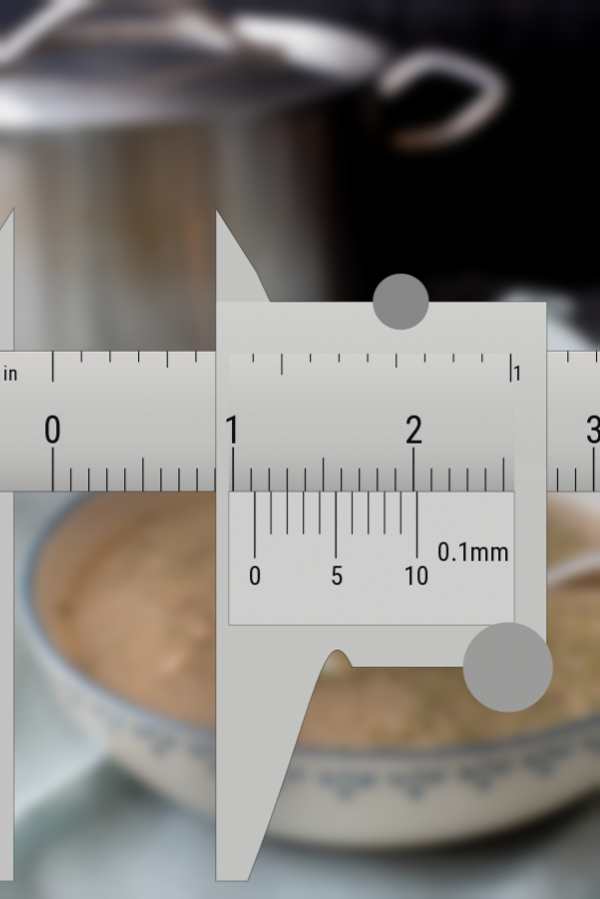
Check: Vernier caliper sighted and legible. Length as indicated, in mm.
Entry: 11.2 mm
